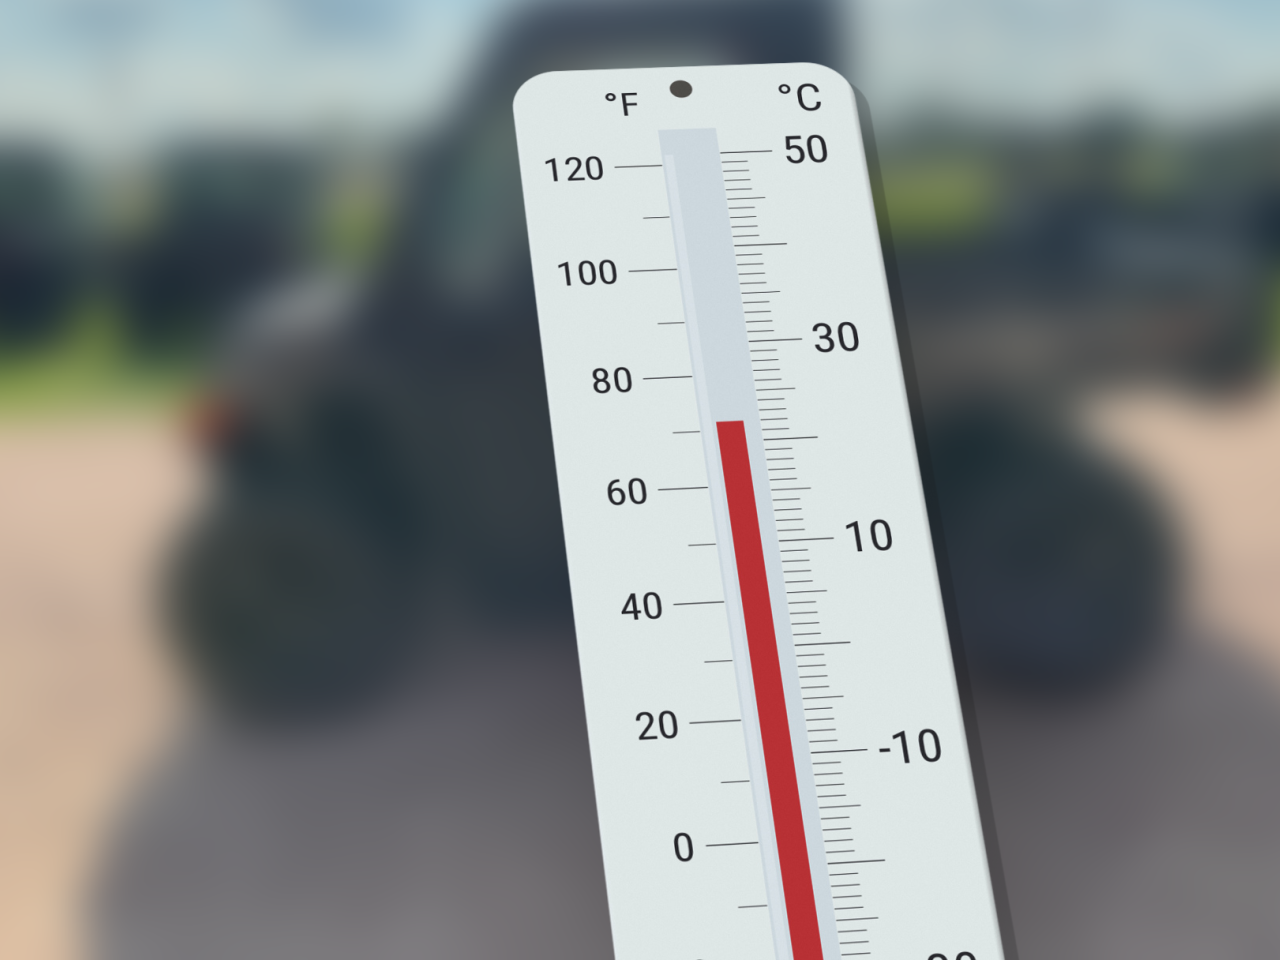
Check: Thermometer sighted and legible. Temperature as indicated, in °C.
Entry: 22 °C
